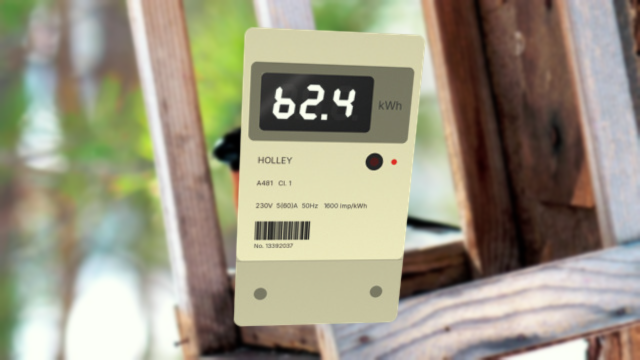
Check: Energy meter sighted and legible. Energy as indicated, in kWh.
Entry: 62.4 kWh
